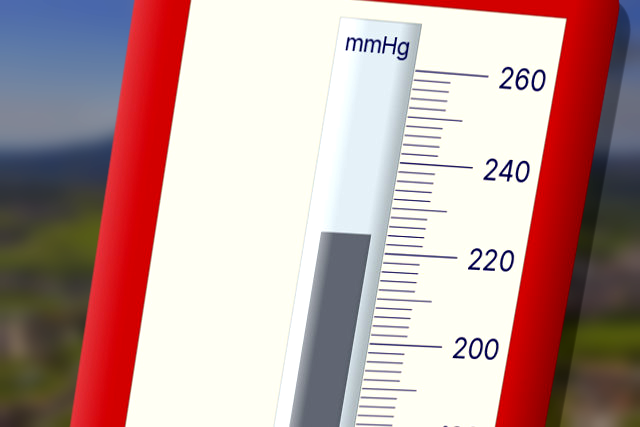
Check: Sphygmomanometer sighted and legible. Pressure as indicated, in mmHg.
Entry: 224 mmHg
